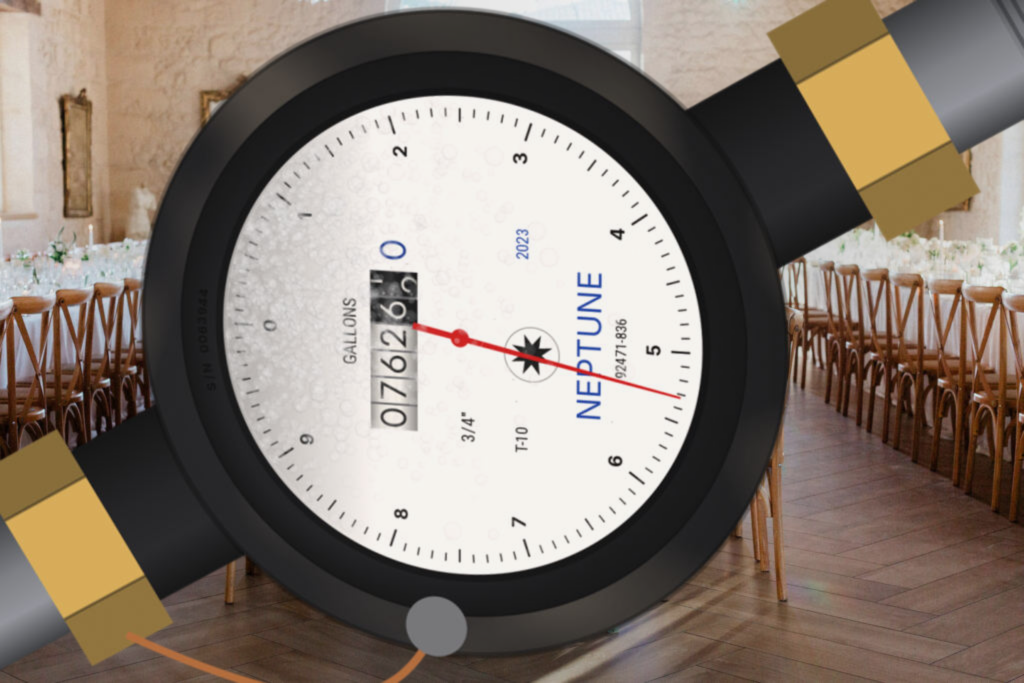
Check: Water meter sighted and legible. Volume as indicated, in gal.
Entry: 762615.3 gal
